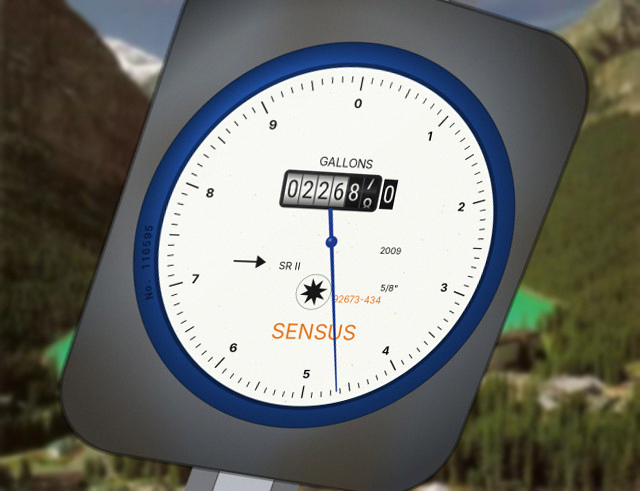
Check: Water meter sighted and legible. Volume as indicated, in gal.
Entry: 226874.6 gal
